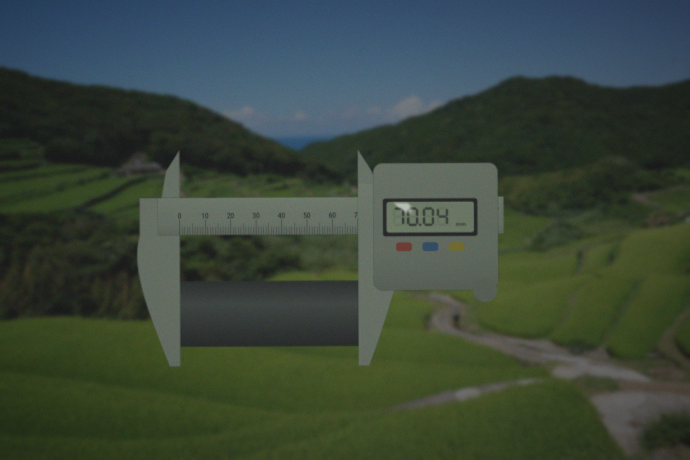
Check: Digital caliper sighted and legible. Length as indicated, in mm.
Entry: 70.04 mm
